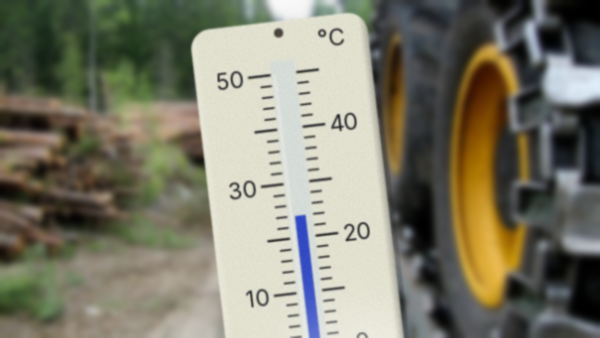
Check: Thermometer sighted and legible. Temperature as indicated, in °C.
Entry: 24 °C
